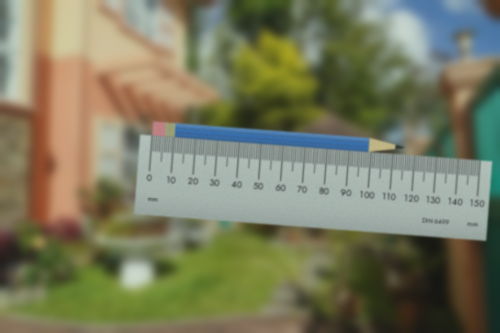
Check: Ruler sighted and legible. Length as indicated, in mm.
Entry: 115 mm
